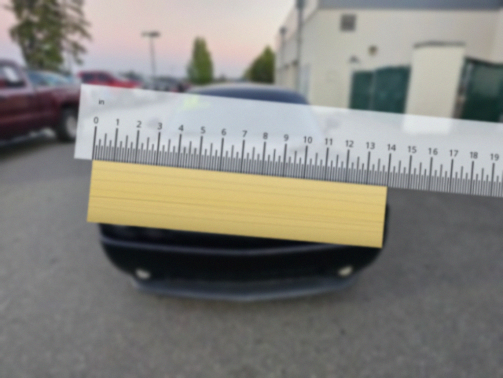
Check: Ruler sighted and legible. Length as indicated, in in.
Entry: 14 in
